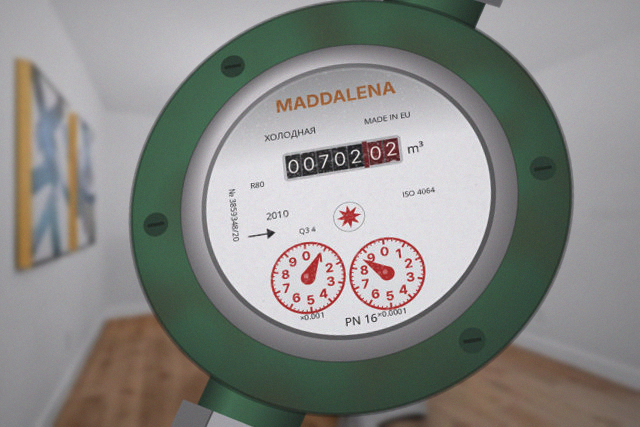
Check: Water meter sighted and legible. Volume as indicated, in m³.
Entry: 702.0208 m³
